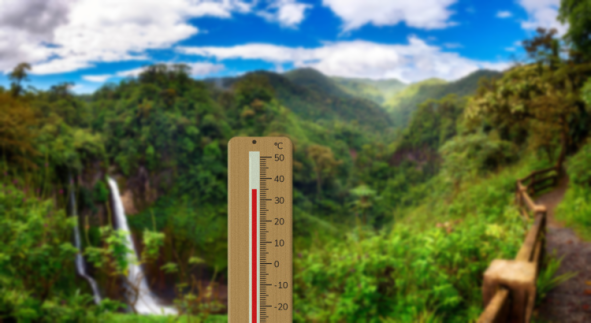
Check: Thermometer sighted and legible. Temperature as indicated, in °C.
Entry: 35 °C
